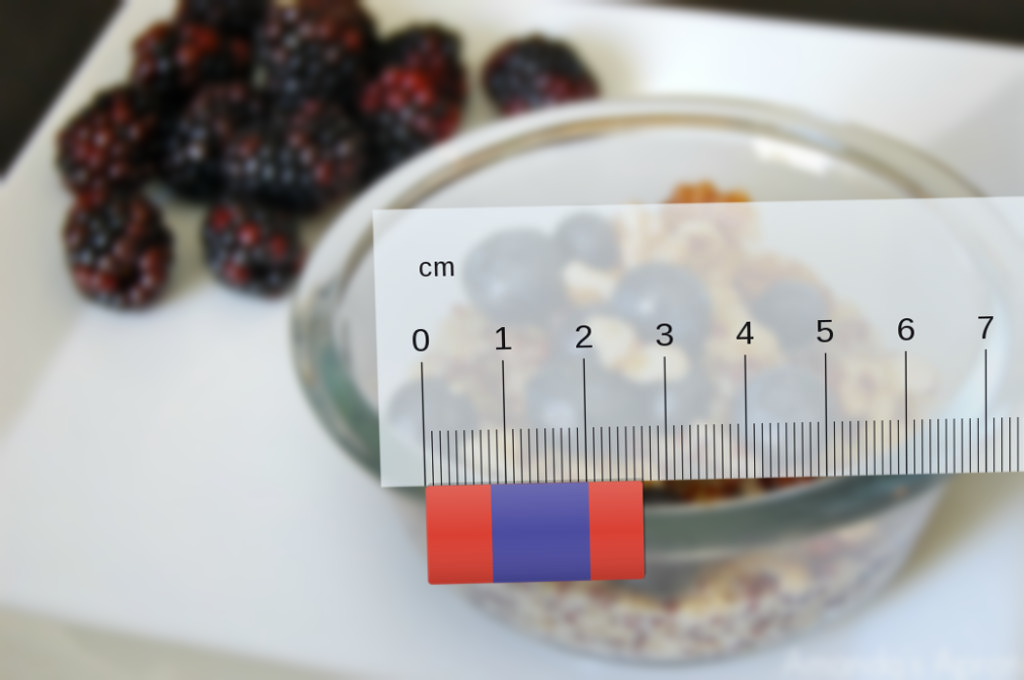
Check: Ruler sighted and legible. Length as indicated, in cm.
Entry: 2.7 cm
